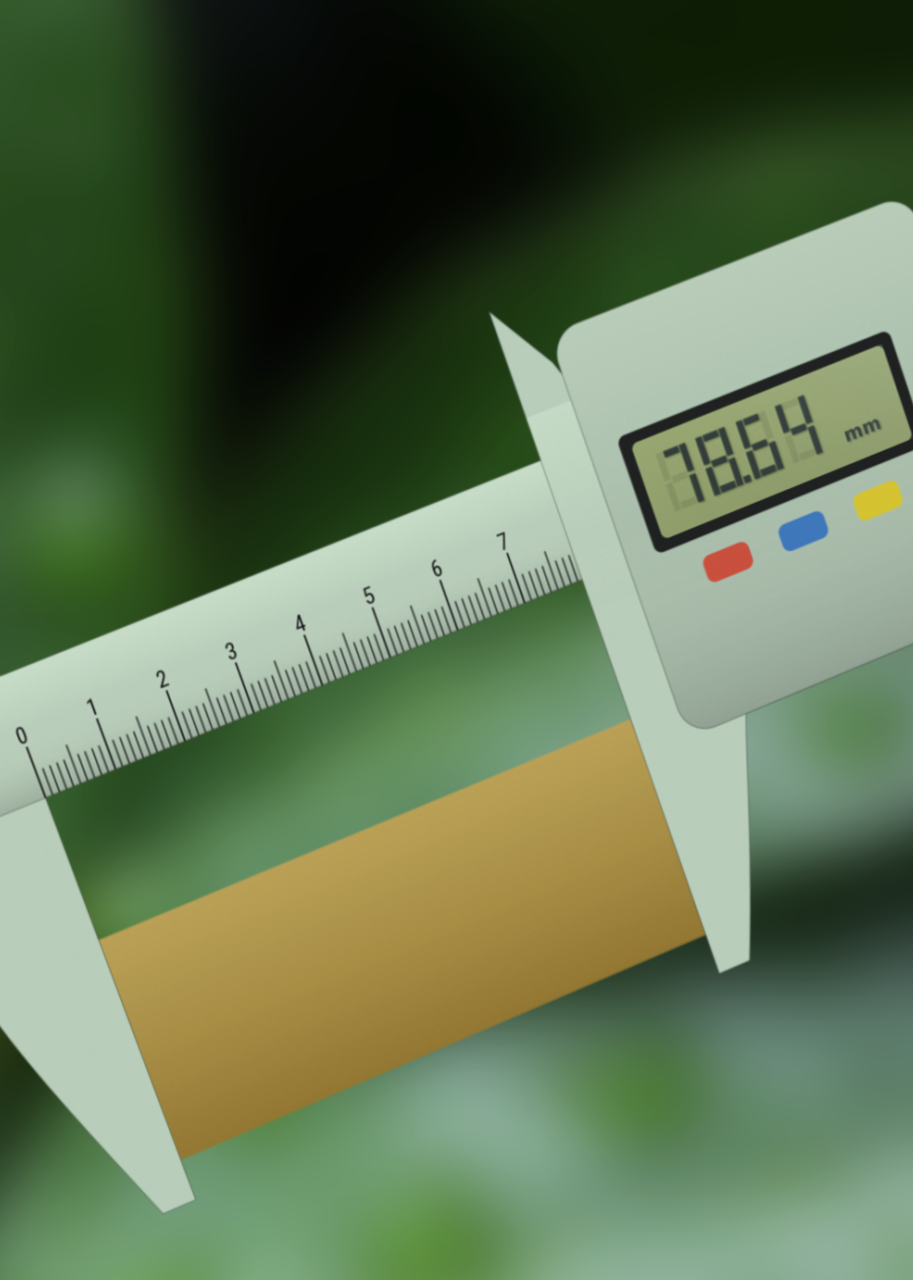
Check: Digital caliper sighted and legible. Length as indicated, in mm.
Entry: 78.64 mm
